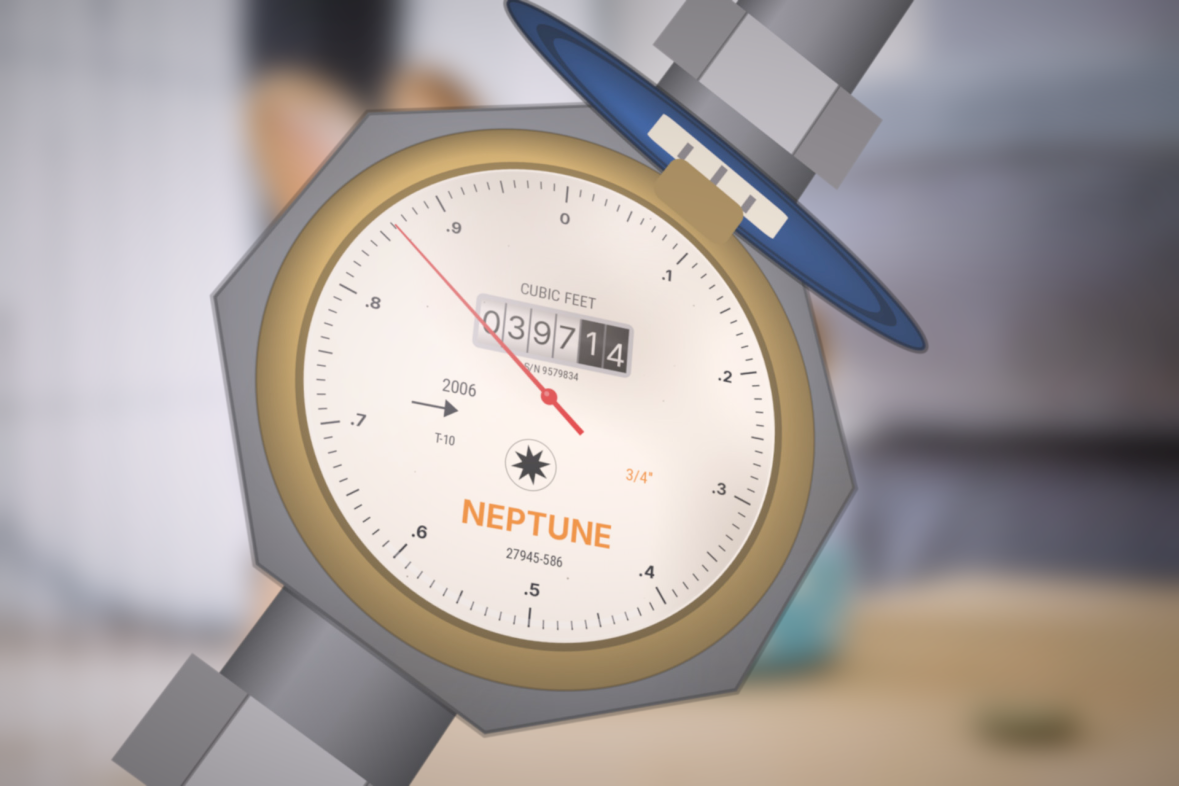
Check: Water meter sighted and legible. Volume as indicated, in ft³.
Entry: 39713.86 ft³
